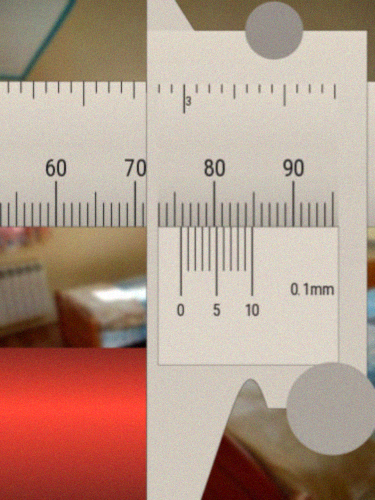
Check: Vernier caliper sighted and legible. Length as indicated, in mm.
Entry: 75.8 mm
